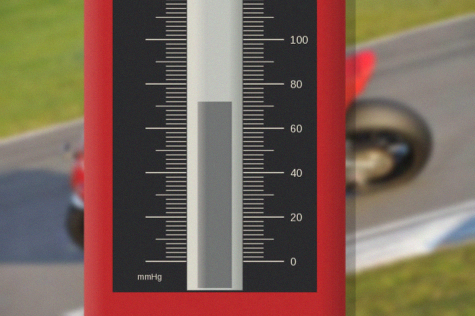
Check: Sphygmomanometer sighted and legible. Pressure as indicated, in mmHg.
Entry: 72 mmHg
